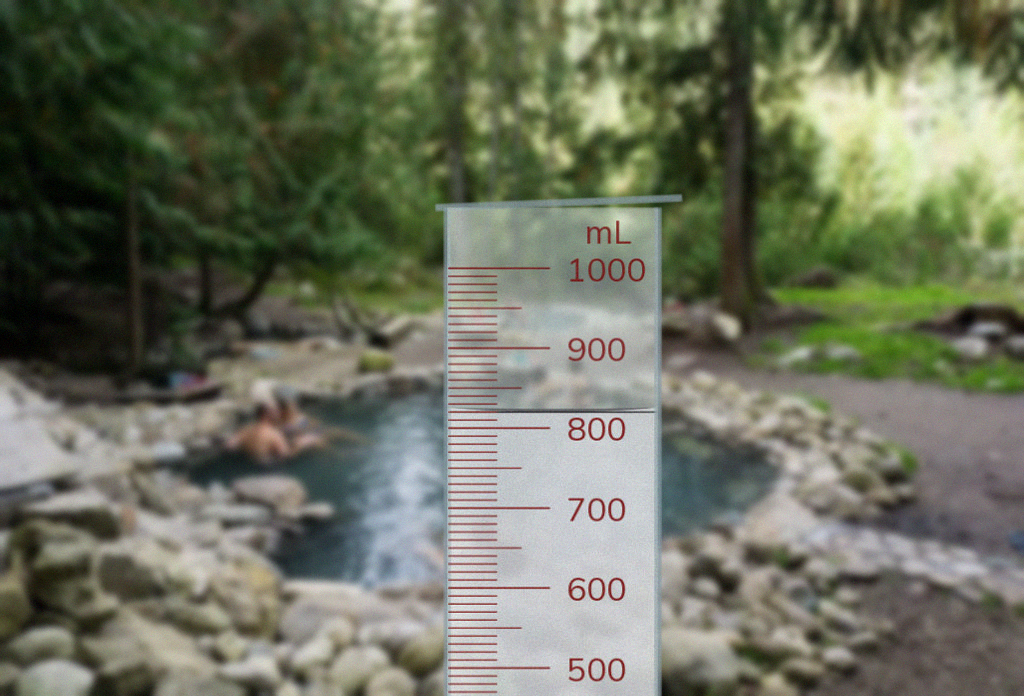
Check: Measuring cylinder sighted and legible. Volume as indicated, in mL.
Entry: 820 mL
